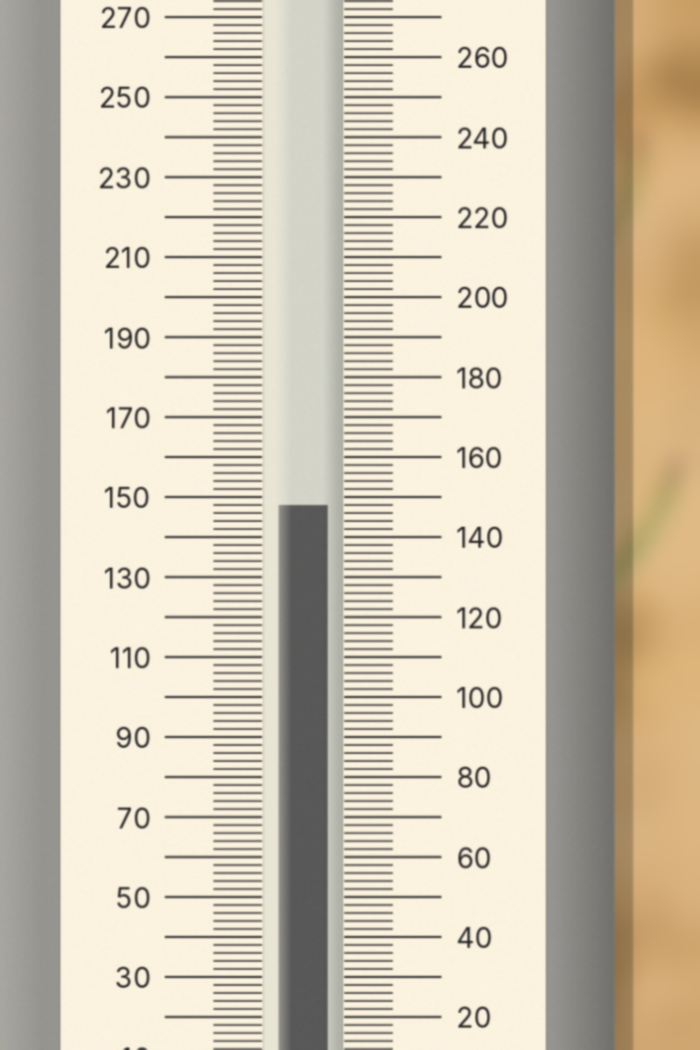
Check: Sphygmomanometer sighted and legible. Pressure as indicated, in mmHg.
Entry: 148 mmHg
